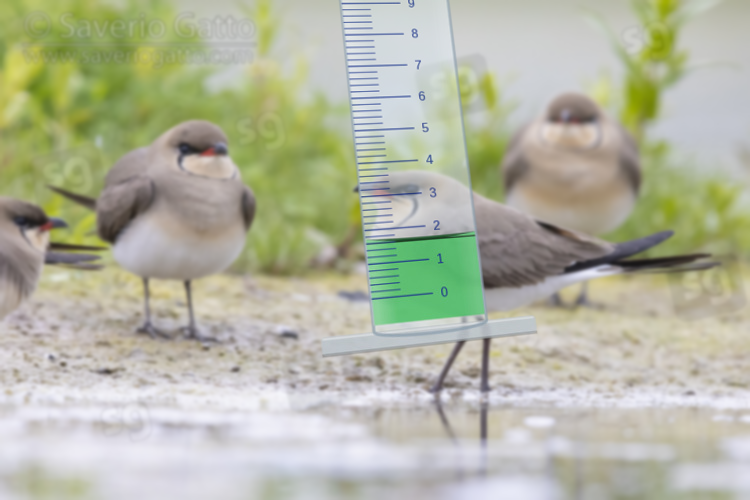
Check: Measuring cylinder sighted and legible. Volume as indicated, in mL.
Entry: 1.6 mL
